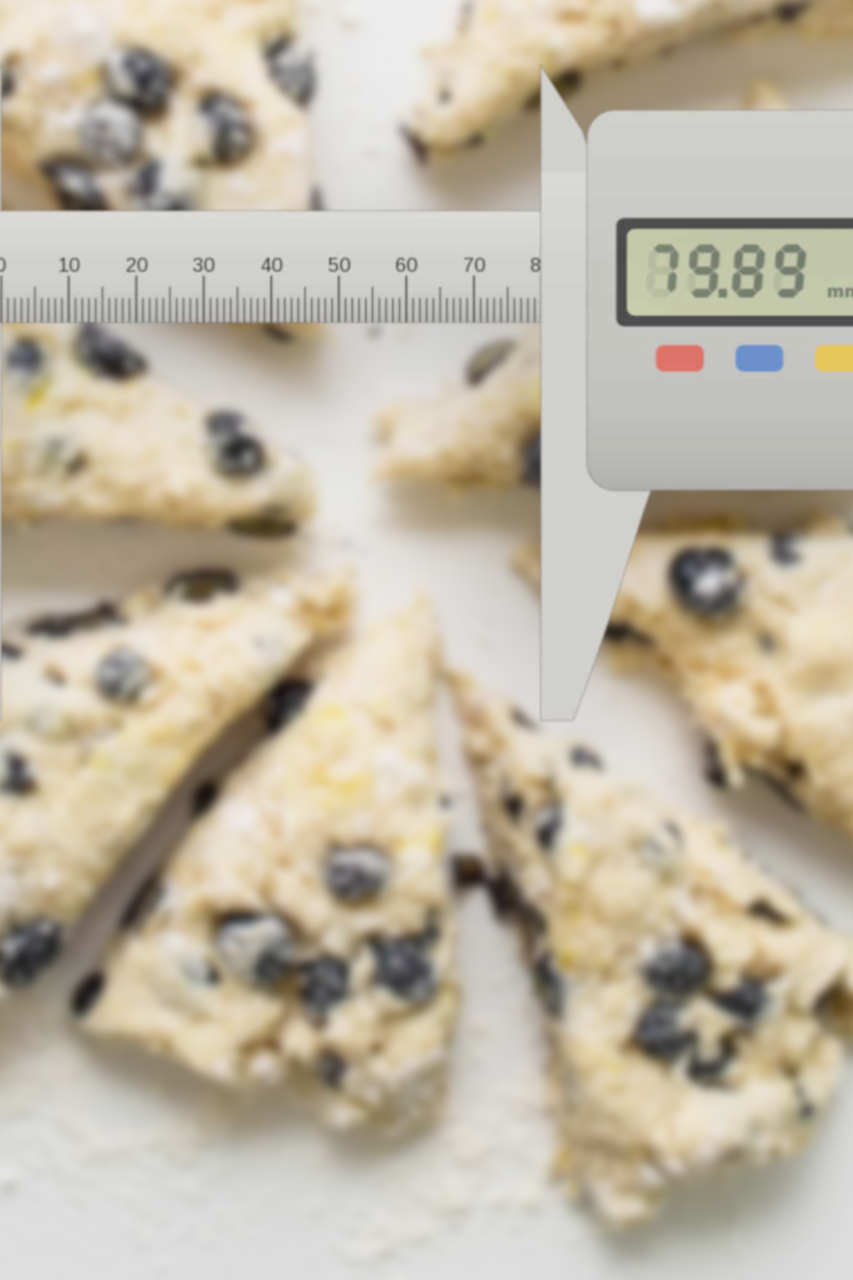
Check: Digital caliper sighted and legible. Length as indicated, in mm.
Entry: 79.89 mm
